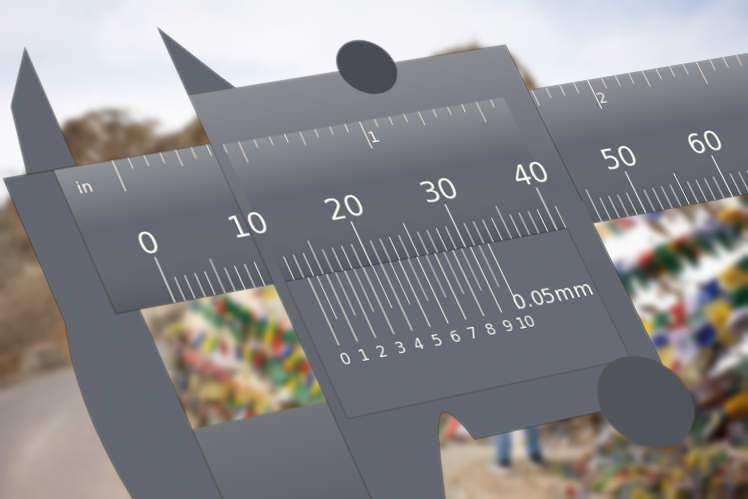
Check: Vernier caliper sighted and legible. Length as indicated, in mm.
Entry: 13.4 mm
